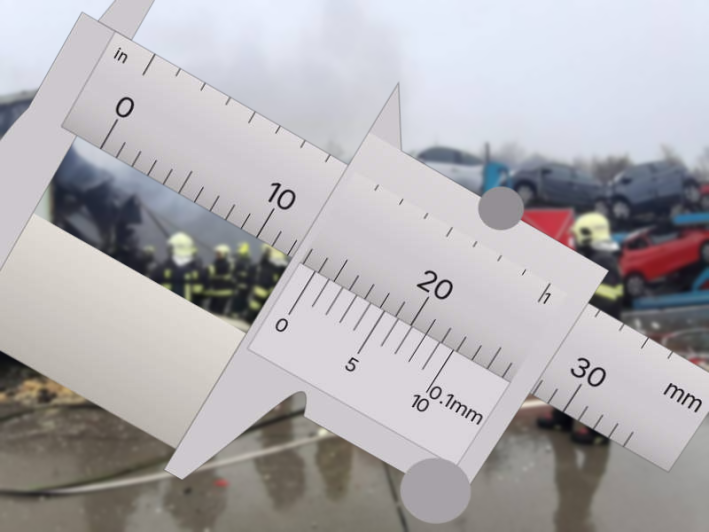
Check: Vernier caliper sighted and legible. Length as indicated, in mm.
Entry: 13.8 mm
